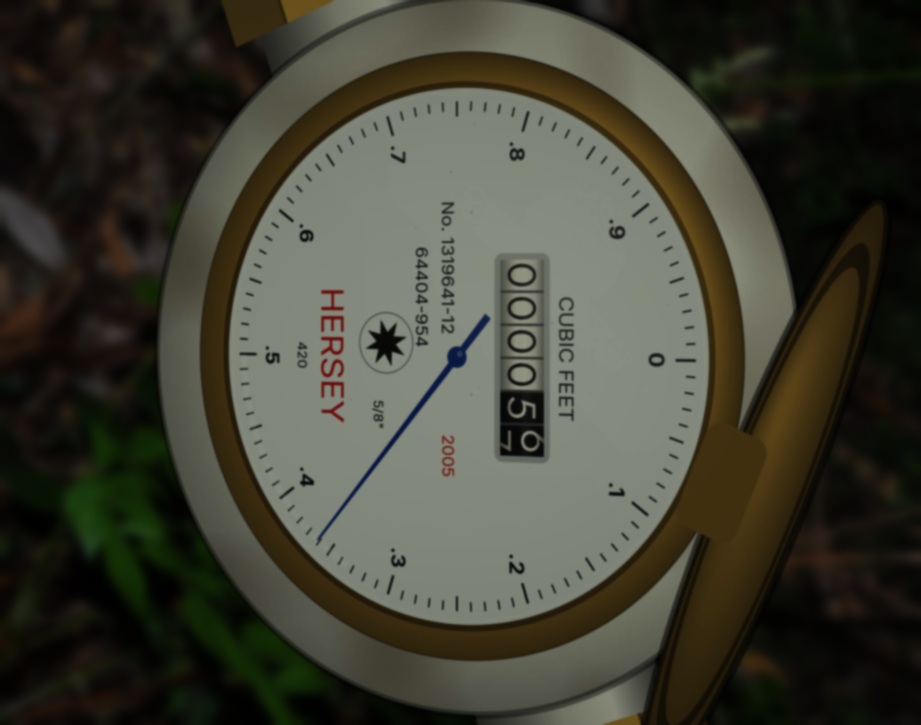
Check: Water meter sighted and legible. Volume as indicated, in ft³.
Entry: 56.36 ft³
